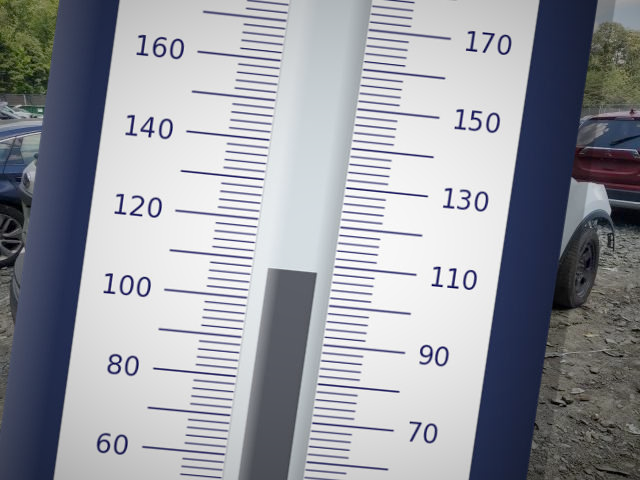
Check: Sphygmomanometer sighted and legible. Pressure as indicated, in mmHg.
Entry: 108 mmHg
